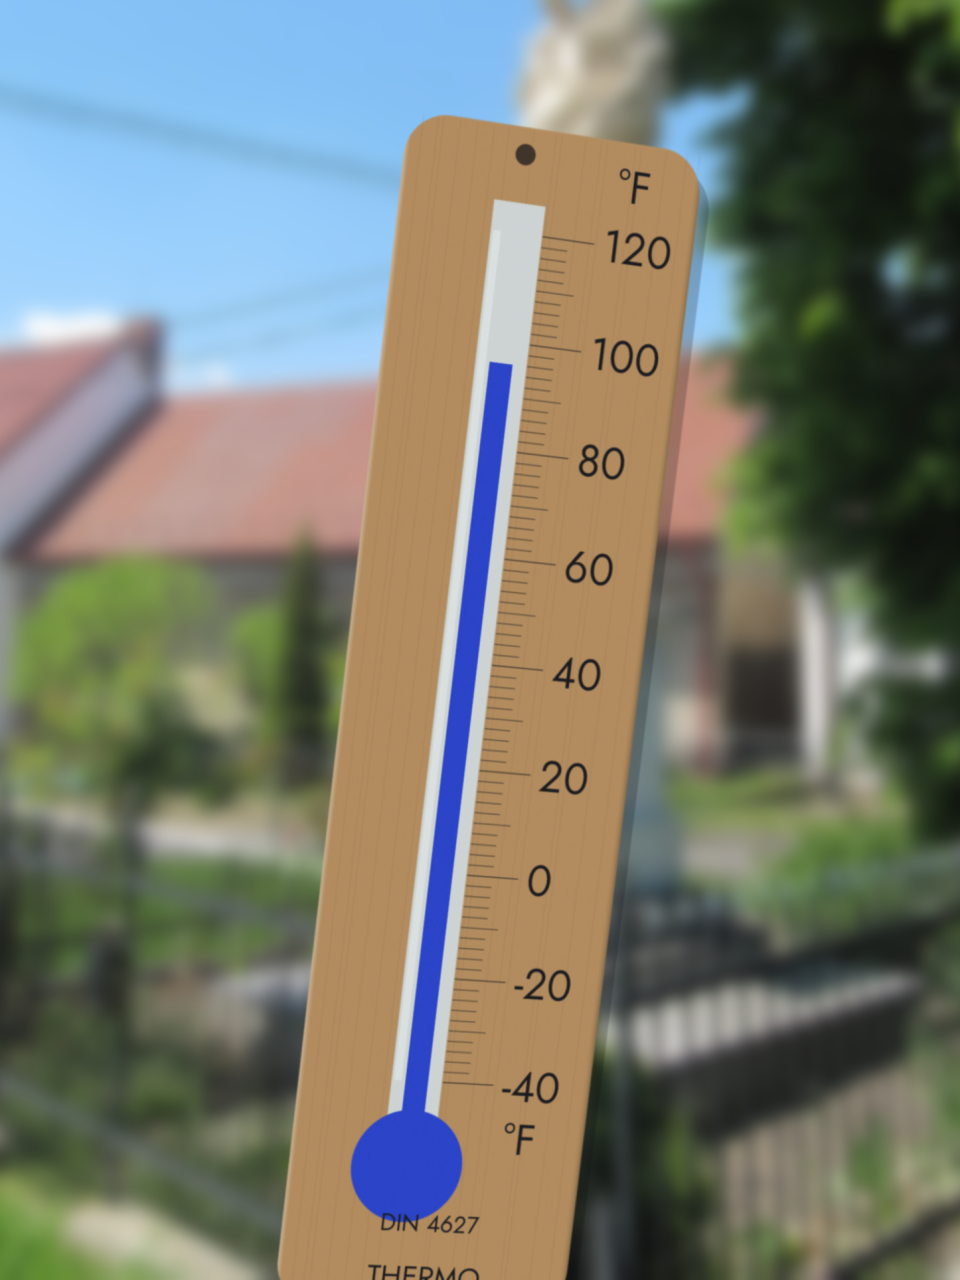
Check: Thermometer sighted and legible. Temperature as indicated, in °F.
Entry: 96 °F
